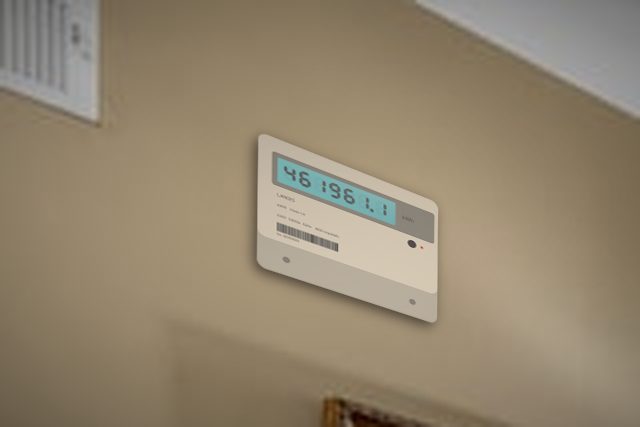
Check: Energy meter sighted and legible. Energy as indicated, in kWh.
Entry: 461961.1 kWh
